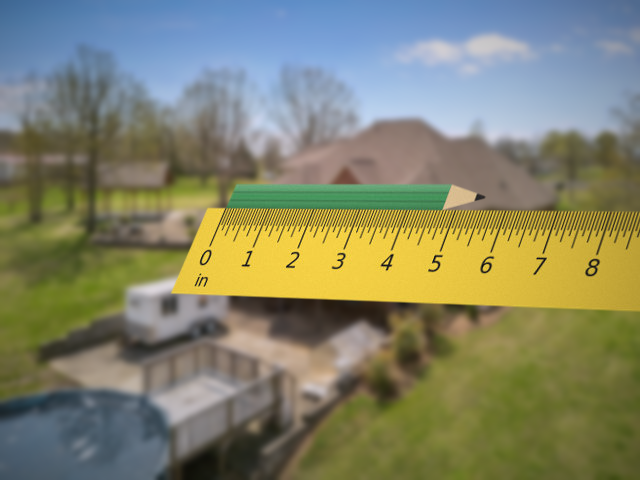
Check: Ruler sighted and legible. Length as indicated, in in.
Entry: 5.5 in
